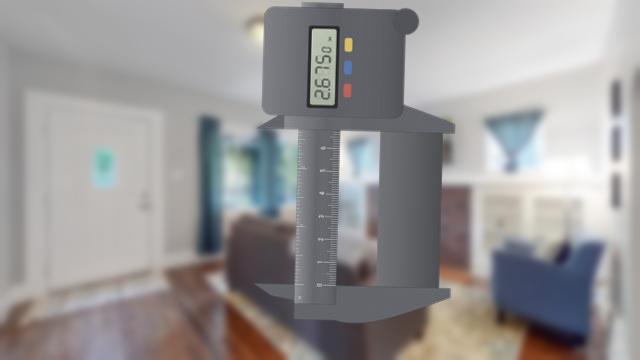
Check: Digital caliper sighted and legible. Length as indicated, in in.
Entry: 2.6750 in
